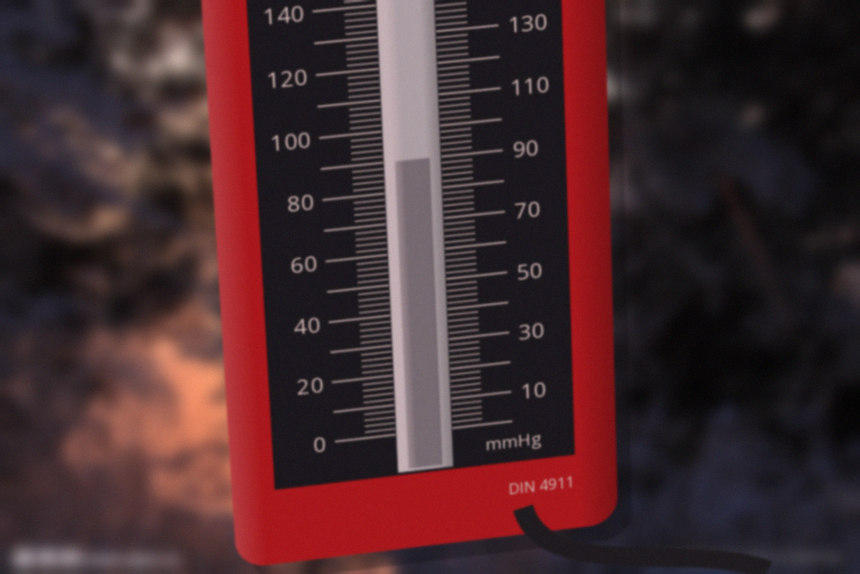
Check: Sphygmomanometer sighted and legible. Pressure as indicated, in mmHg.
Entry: 90 mmHg
